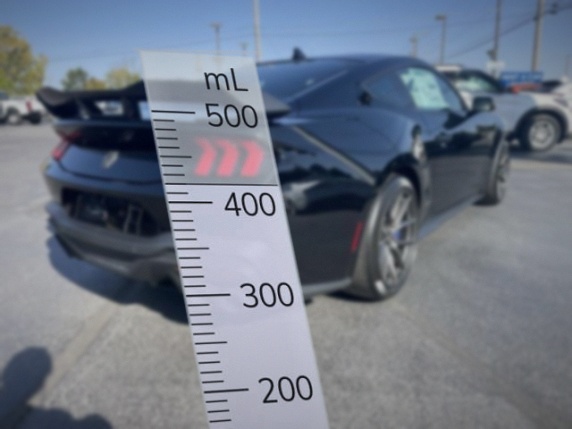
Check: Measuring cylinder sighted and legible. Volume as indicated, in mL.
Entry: 420 mL
